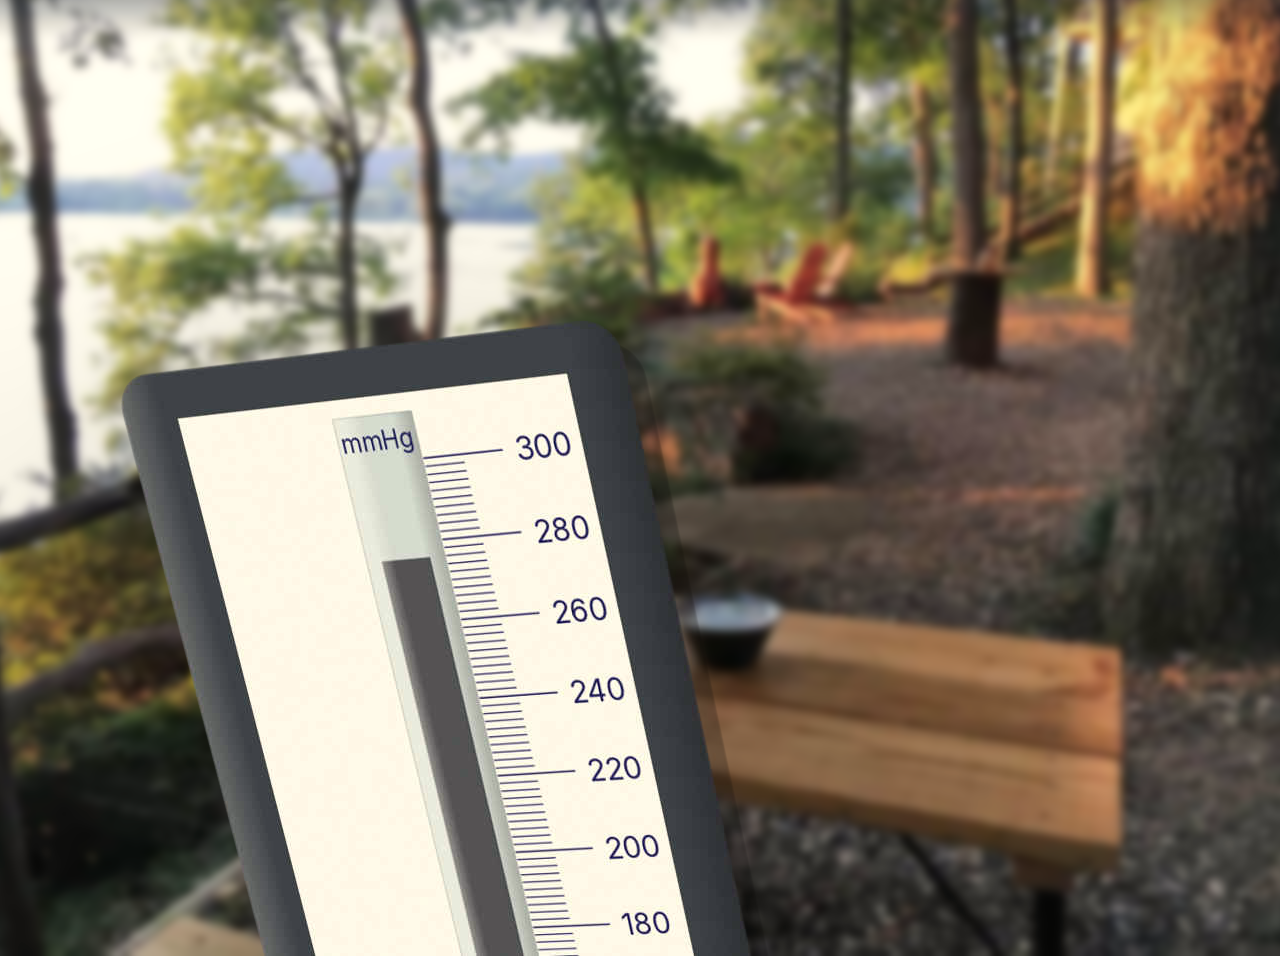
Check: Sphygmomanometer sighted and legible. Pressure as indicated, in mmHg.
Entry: 276 mmHg
